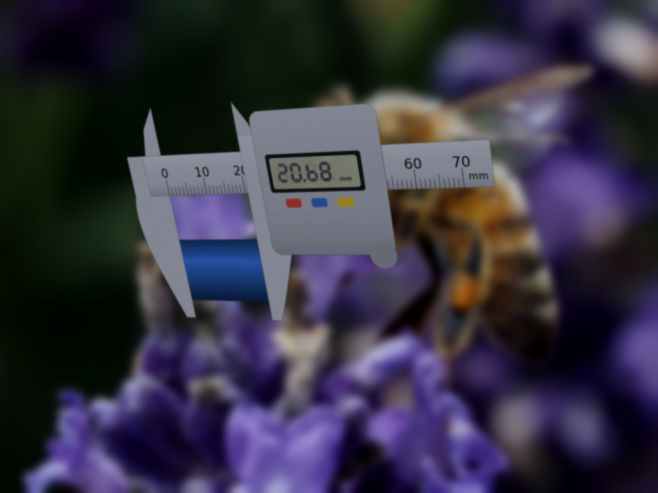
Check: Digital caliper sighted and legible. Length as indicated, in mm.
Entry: 20.68 mm
